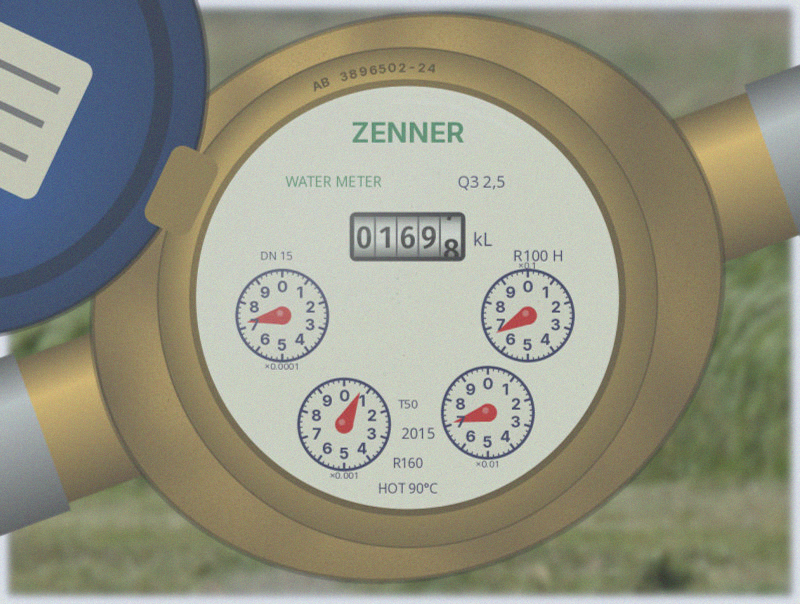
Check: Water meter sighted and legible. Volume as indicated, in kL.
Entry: 1697.6707 kL
